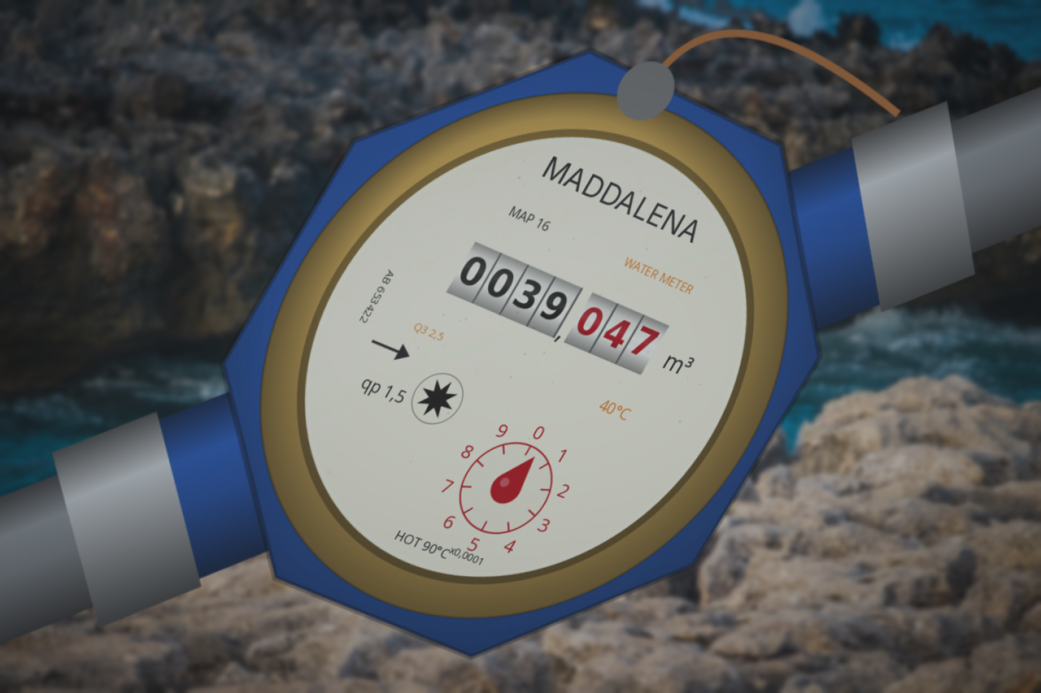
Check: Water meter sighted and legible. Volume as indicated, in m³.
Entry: 39.0470 m³
